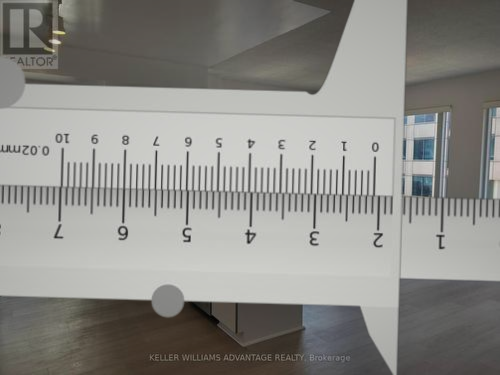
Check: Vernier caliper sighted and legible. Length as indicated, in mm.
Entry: 20.8 mm
